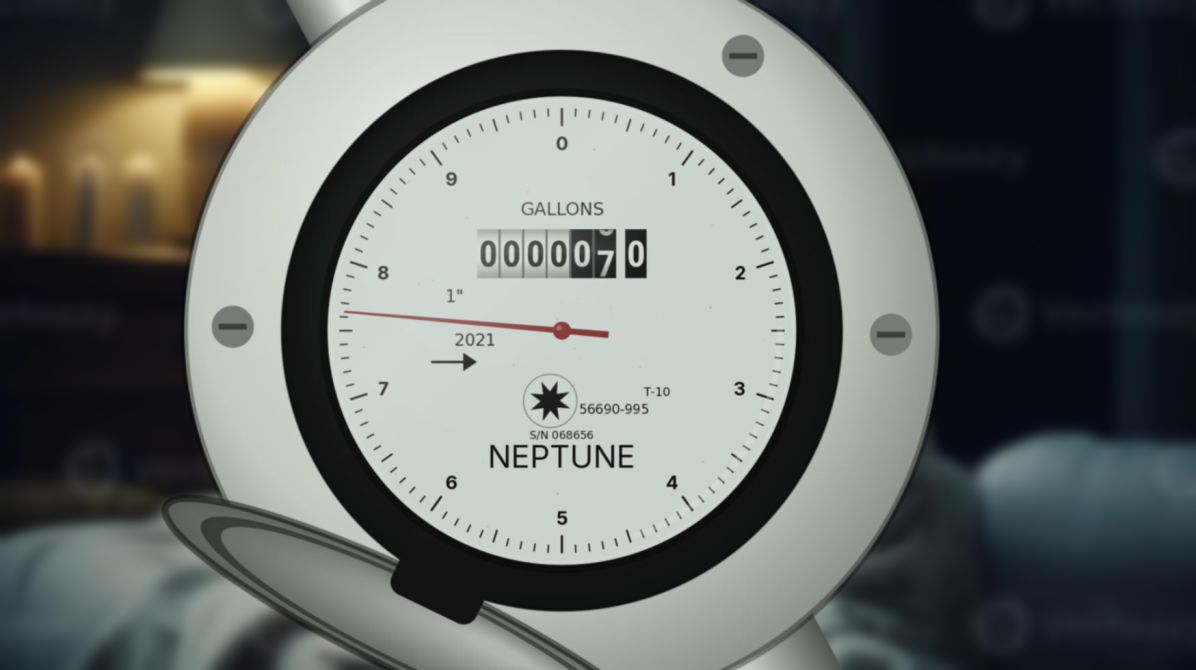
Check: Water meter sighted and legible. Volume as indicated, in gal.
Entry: 67.6 gal
